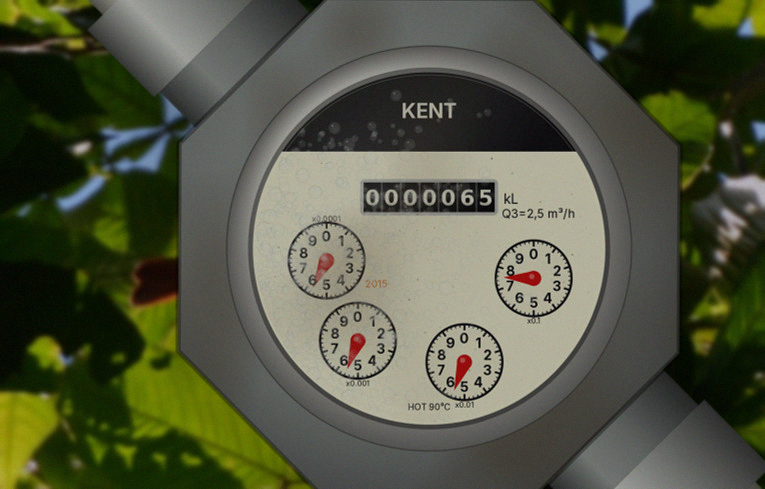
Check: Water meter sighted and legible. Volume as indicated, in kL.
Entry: 65.7555 kL
